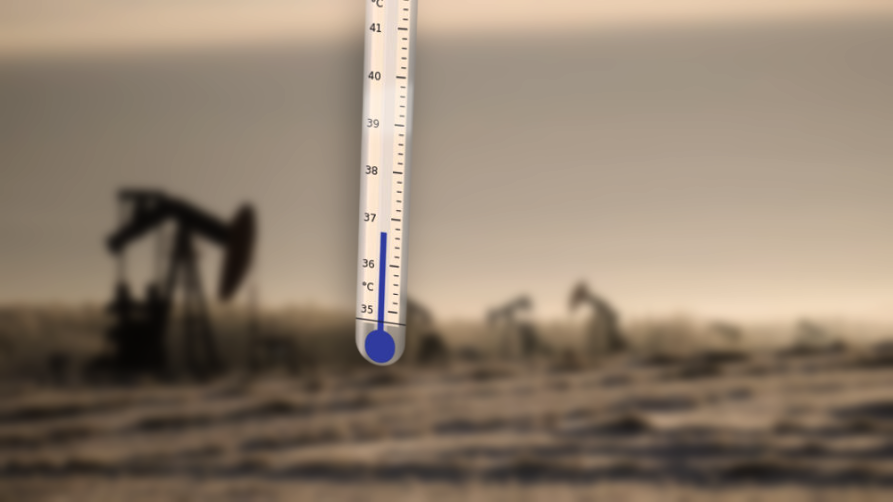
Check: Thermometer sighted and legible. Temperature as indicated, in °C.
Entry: 36.7 °C
